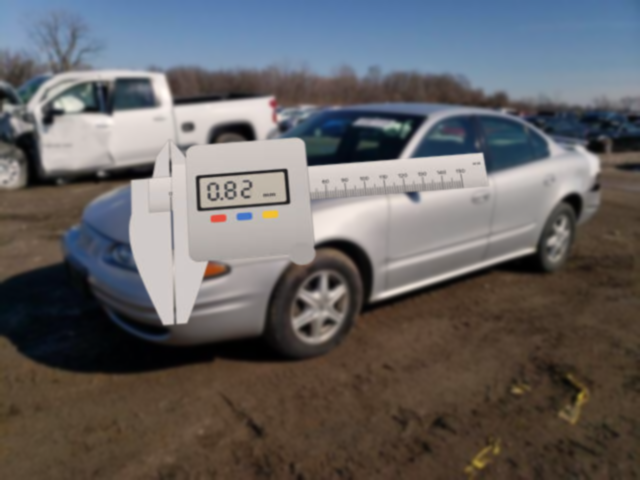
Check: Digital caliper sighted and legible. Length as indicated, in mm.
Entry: 0.82 mm
